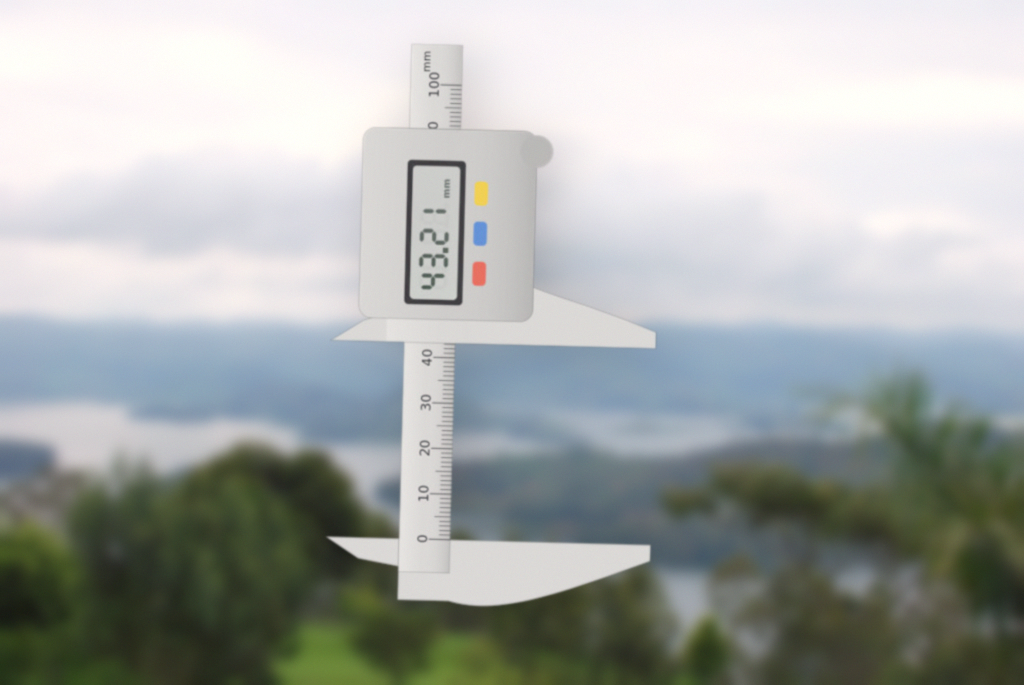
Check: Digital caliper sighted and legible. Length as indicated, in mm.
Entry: 43.21 mm
